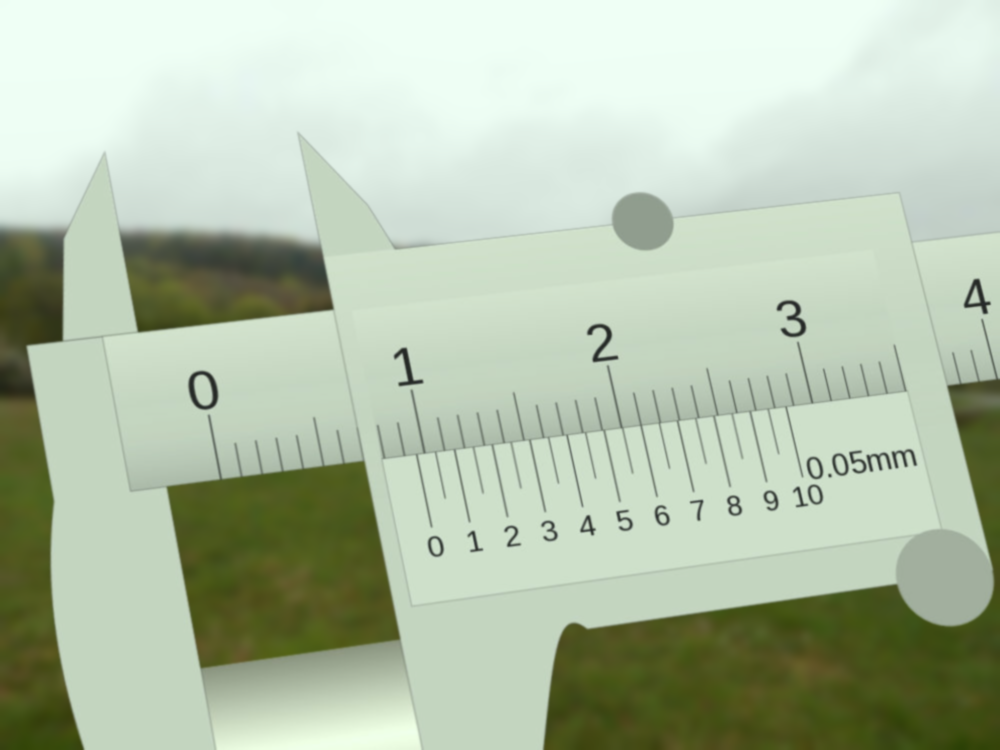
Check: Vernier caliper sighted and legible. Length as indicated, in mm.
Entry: 9.6 mm
